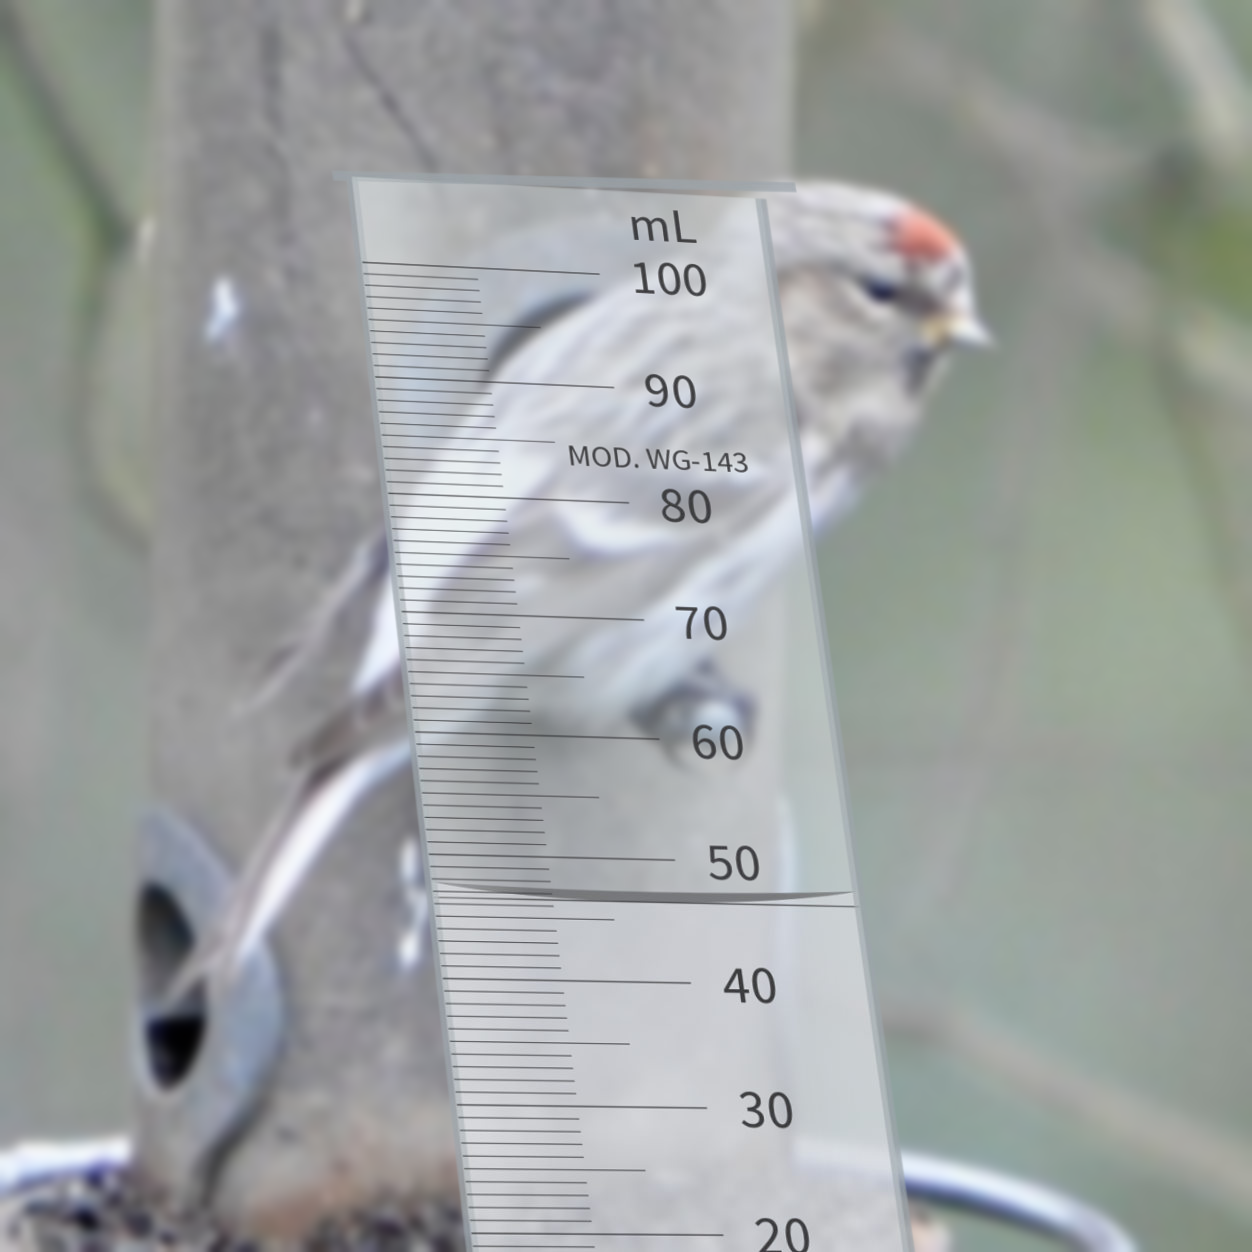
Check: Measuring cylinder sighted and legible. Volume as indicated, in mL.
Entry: 46.5 mL
